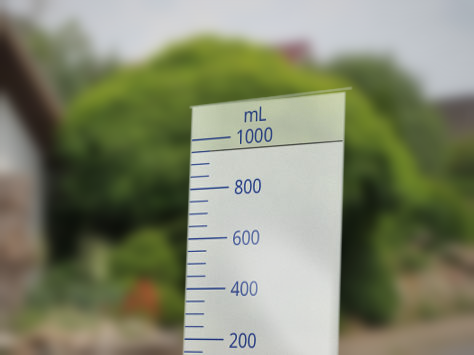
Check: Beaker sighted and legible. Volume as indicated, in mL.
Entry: 950 mL
